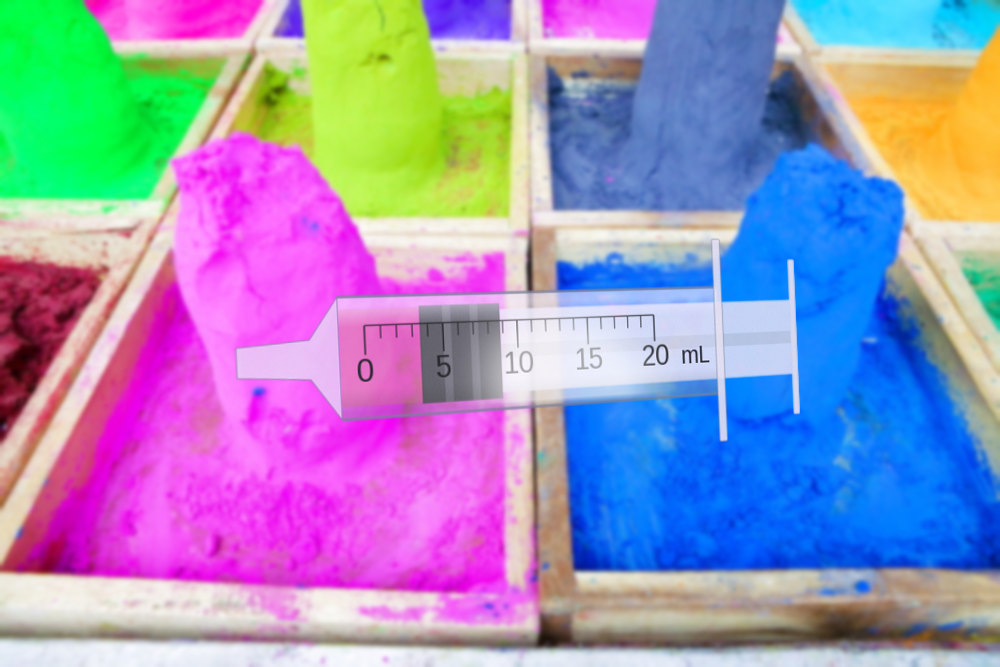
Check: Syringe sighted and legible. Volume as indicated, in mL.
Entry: 3.5 mL
